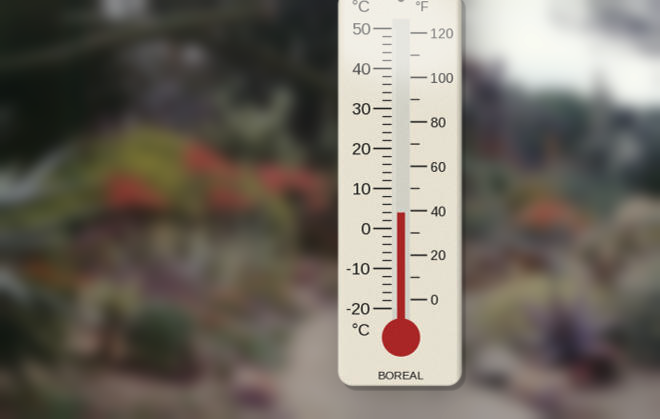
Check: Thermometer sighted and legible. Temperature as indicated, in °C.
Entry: 4 °C
